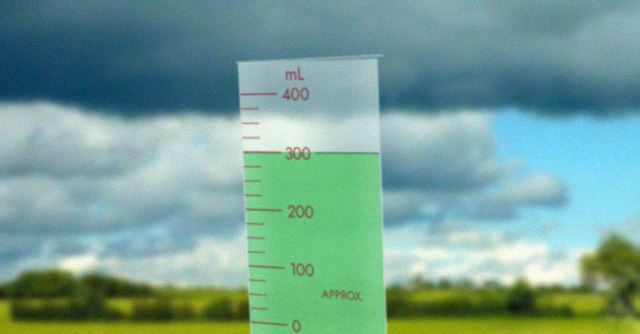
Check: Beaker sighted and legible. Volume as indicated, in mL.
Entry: 300 mL
